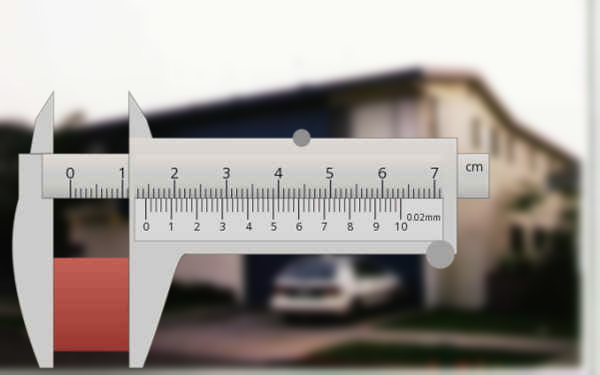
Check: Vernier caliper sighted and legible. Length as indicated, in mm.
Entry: 14.5 mm
